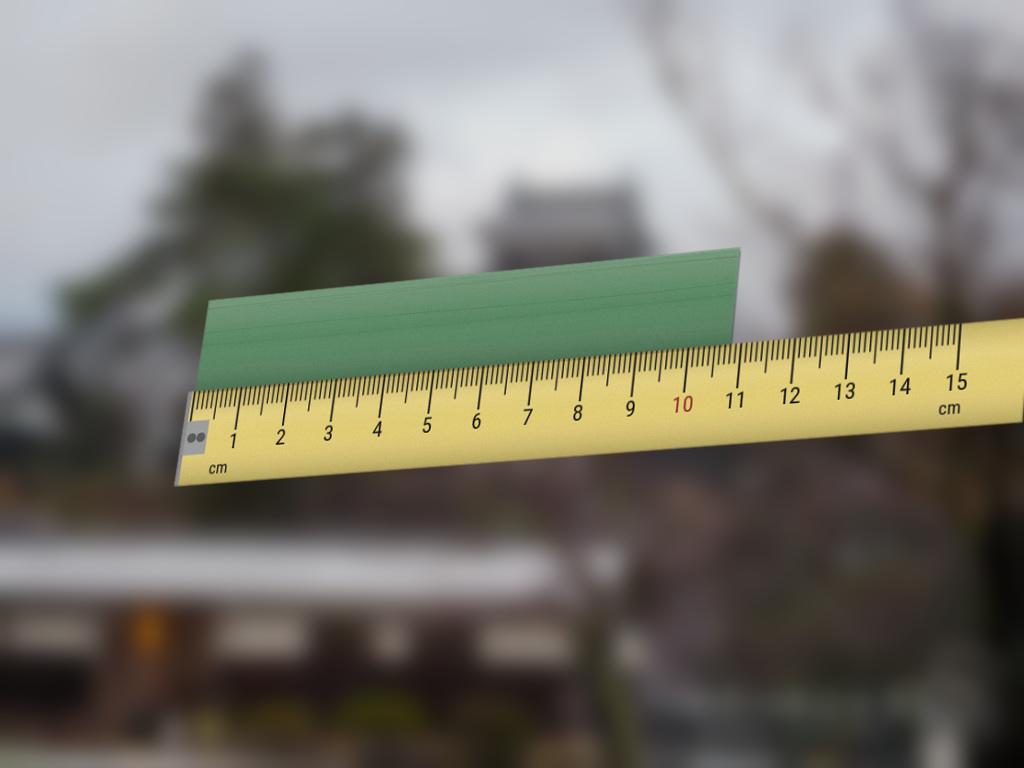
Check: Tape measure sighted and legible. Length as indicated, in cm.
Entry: 10.8 cm
